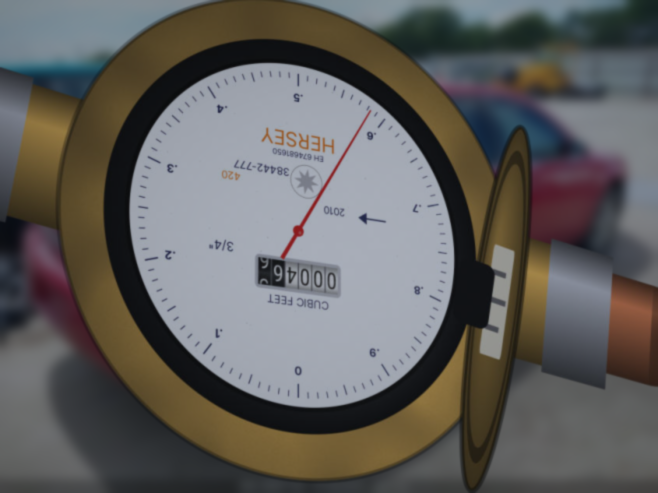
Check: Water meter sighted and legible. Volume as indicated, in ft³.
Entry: 465.58 ft³
